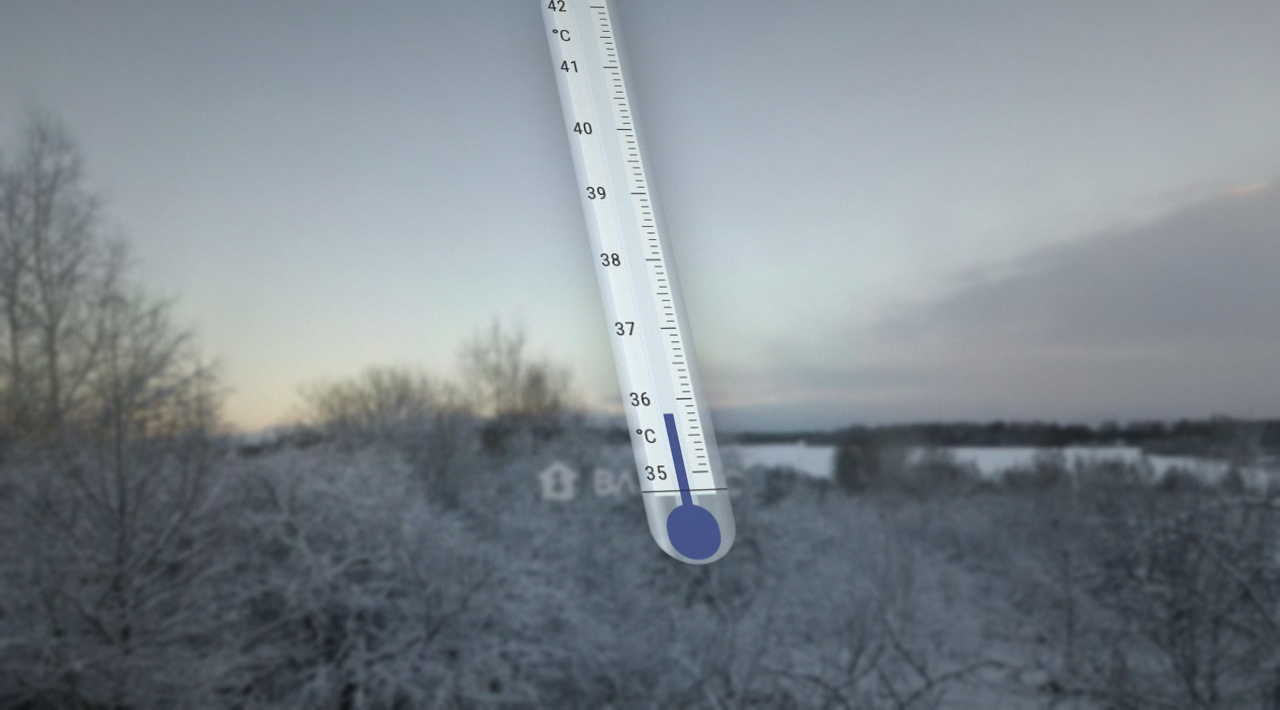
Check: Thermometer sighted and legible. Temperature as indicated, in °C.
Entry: 35.8 °C
